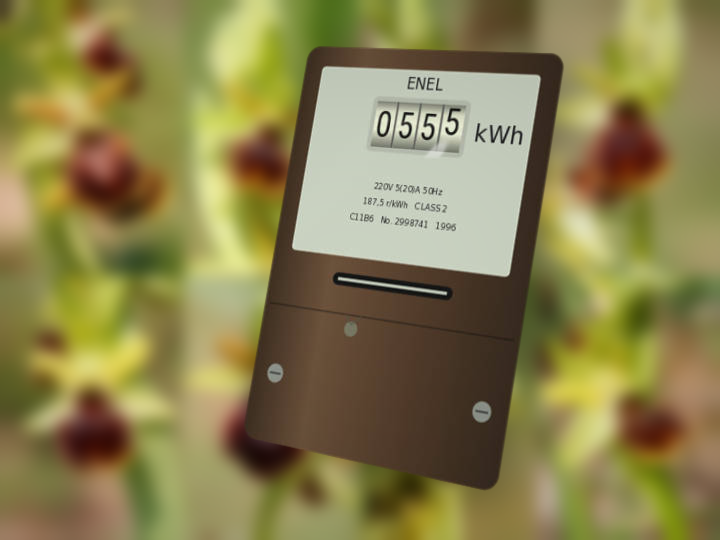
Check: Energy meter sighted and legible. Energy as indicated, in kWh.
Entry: 555 kWh
